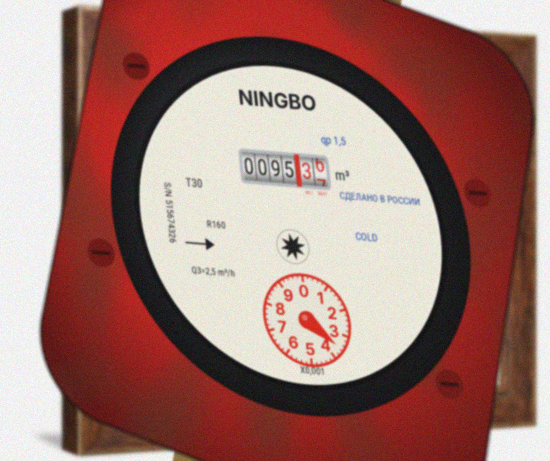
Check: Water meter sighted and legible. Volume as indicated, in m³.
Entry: 95.363 m³
